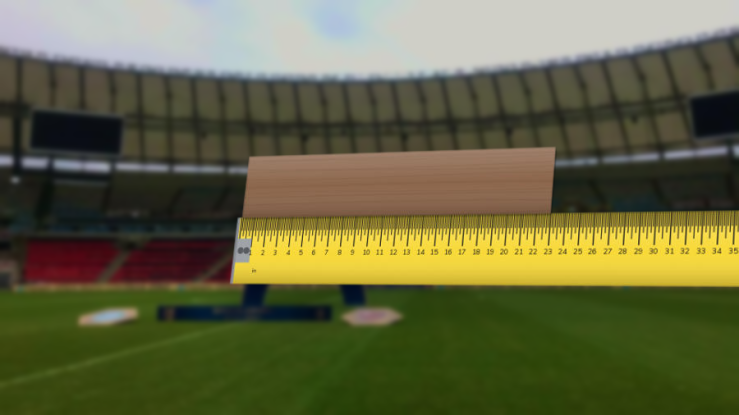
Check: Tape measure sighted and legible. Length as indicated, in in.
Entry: 23 in
